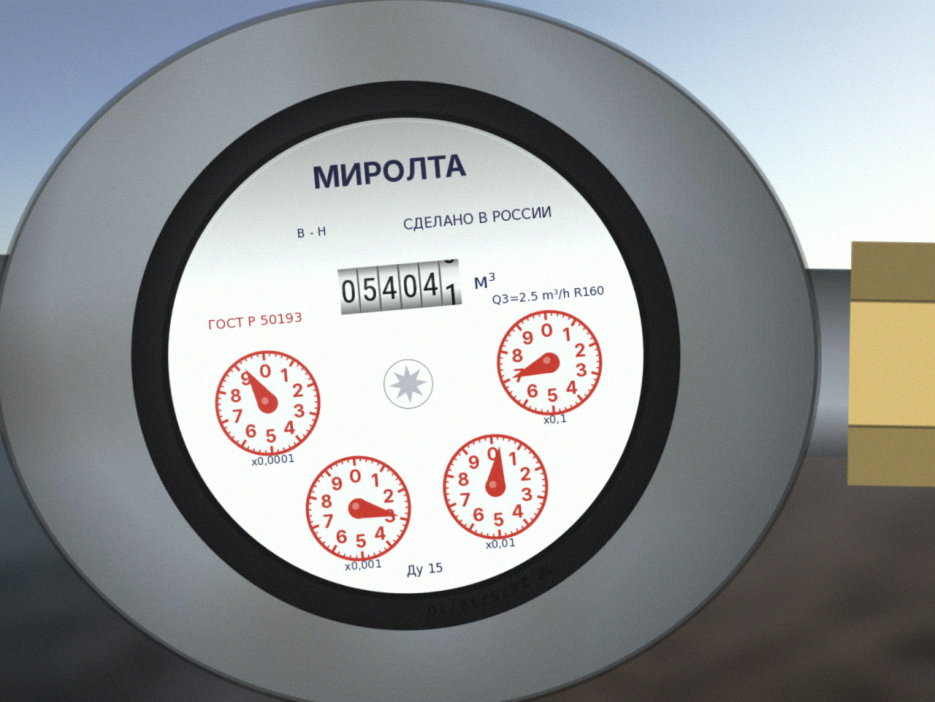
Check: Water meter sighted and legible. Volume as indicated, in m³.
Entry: 54040.7029 m³
